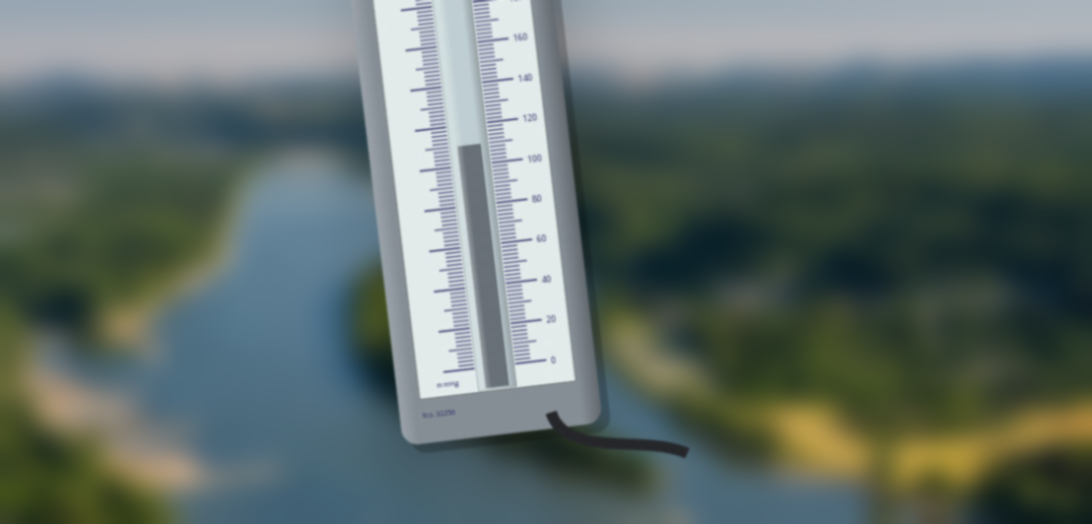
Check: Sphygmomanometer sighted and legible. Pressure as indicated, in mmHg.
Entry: 110 mmHg
